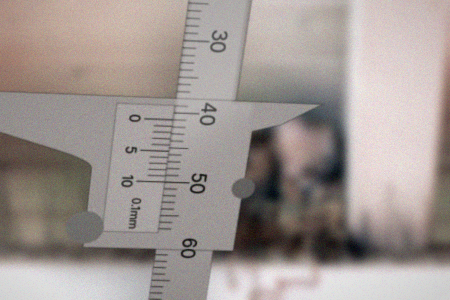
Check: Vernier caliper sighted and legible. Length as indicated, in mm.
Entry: 41.0 mm
